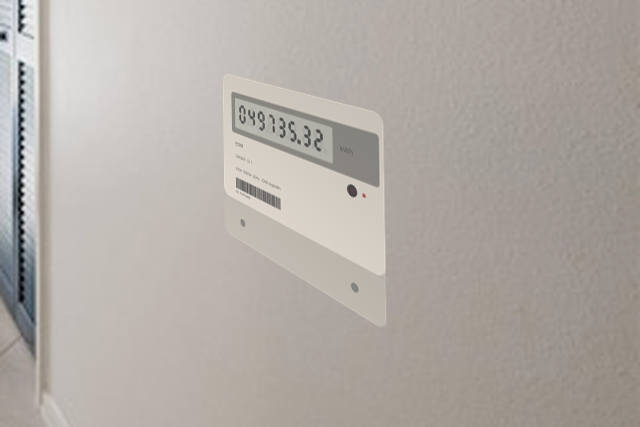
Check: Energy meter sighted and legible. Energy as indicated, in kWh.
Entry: 49735.32 kWh
